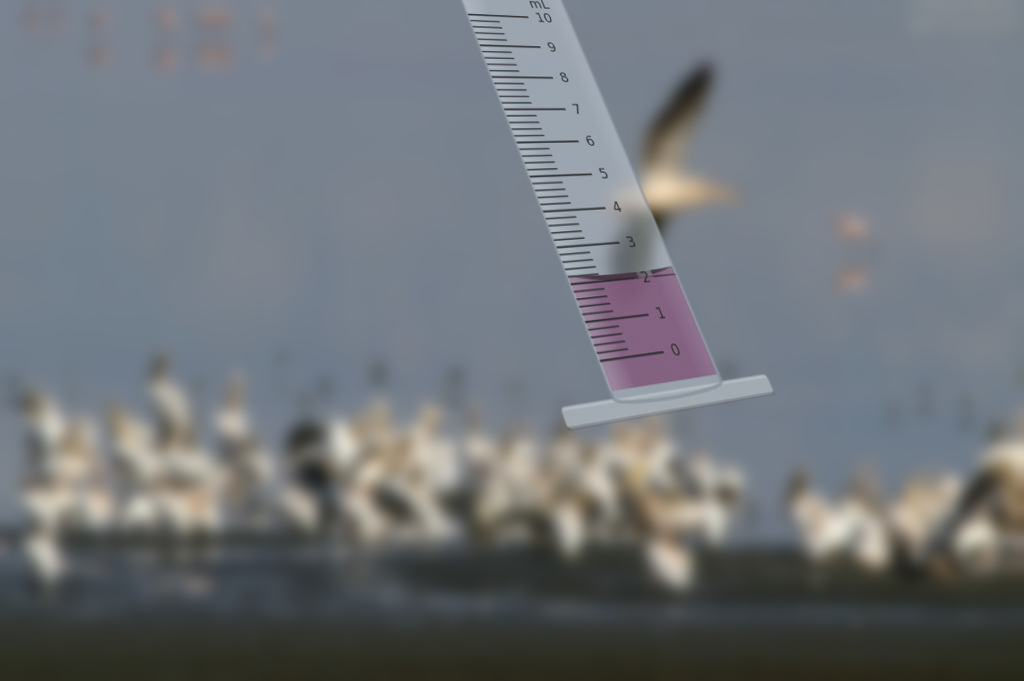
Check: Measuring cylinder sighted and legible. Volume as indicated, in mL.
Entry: 2 mL
